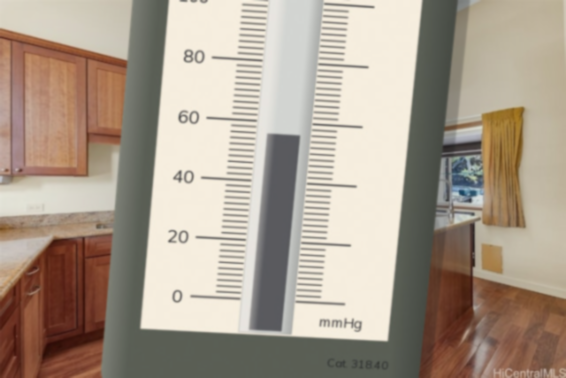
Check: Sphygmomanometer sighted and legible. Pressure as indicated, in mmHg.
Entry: 56 mmHg
